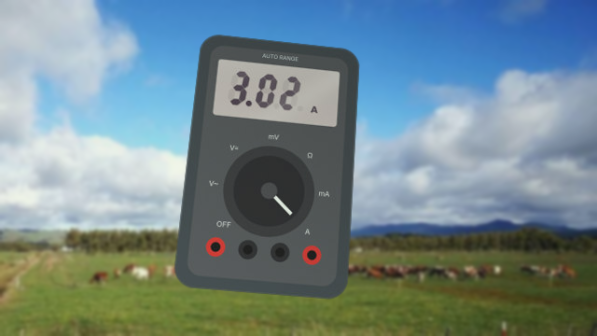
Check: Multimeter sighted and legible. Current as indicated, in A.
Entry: 3.02 A
